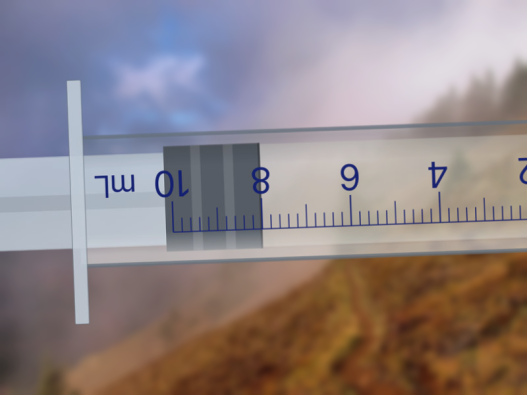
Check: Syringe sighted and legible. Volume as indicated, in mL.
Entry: 8 mL
